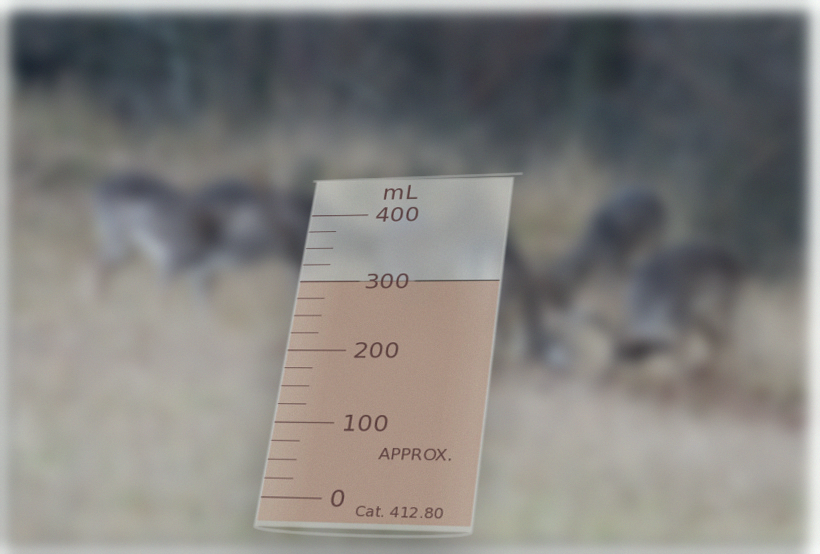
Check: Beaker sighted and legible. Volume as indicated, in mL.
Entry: 300 mL
